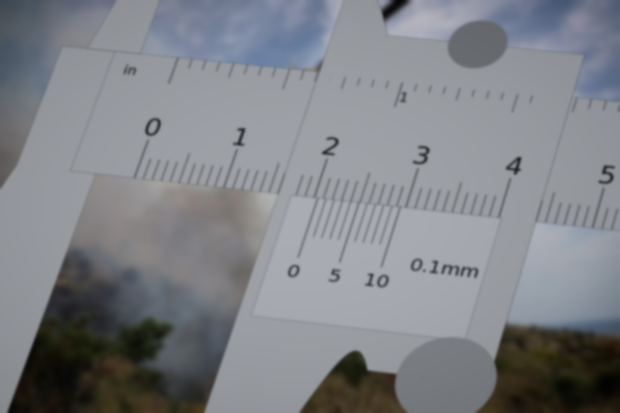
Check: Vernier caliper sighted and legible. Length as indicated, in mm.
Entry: 20.4 mm
